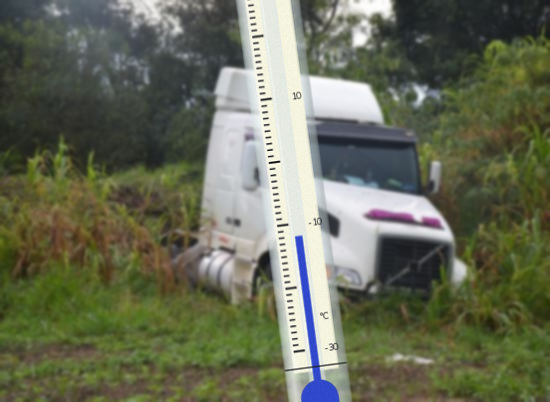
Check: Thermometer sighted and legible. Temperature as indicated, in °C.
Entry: -12 °C
